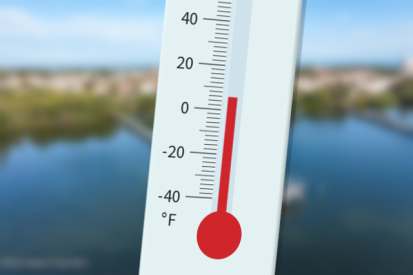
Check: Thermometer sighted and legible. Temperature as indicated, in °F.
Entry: 6 °F
